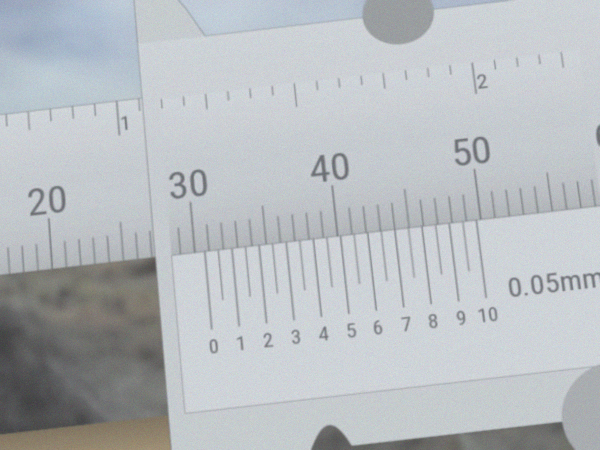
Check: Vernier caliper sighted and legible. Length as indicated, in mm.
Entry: 30.7 mm
